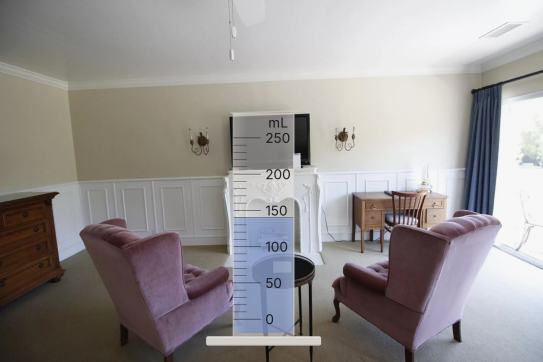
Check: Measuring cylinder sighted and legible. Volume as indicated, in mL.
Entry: 140 mL
